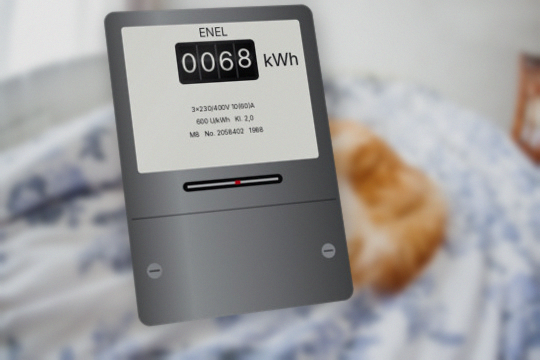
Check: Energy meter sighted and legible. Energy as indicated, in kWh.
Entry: 68 kWh
